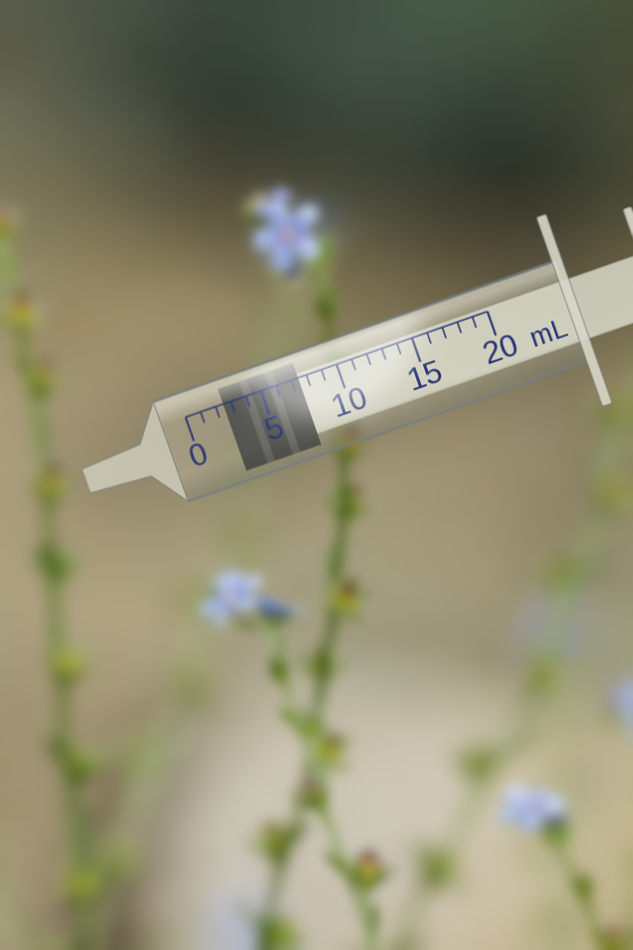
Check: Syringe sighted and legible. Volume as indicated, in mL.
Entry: 2.5 mL
